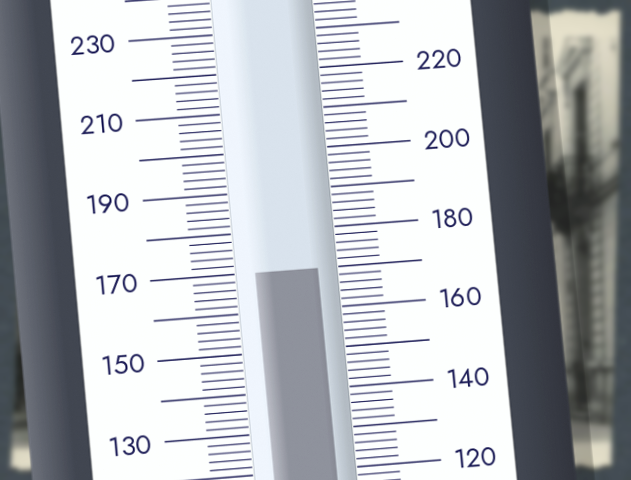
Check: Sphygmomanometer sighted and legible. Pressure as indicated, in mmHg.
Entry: 170 mmHg
